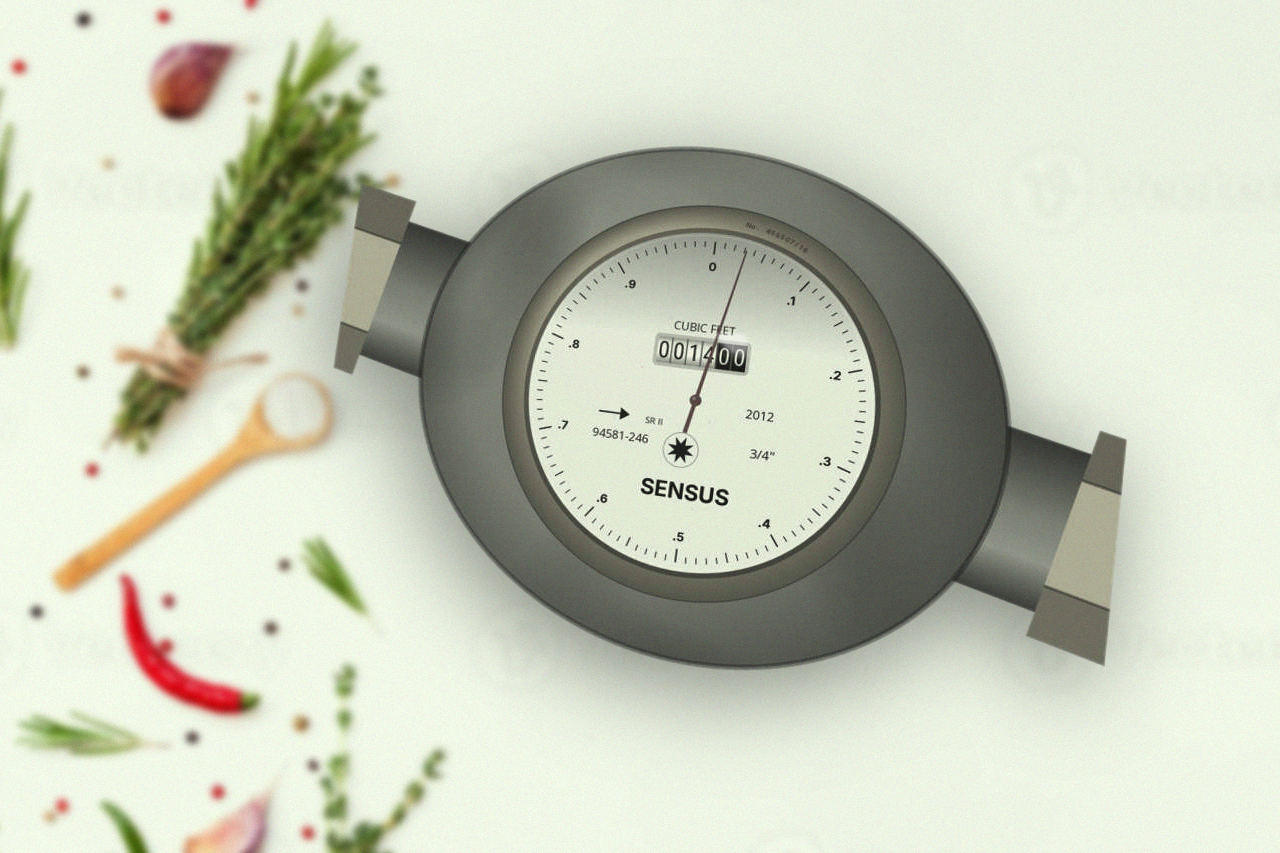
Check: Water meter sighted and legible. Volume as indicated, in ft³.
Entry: 1400.03 ft³
